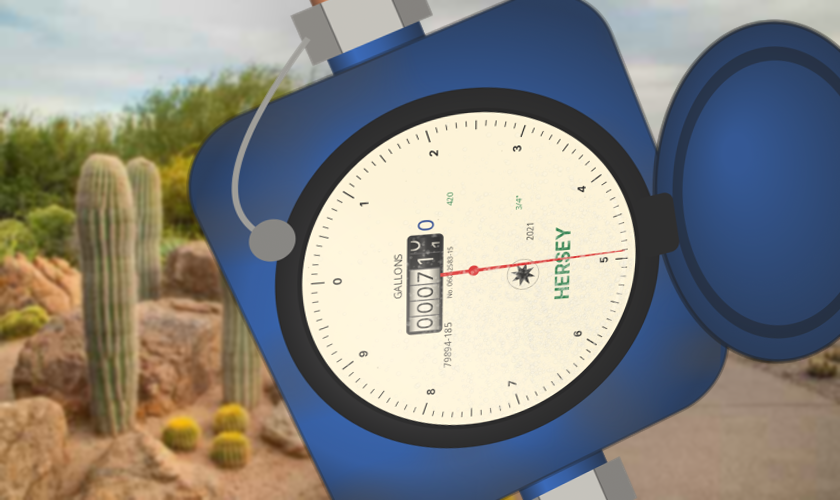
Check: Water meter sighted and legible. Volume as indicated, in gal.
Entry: 7104.9 gal
